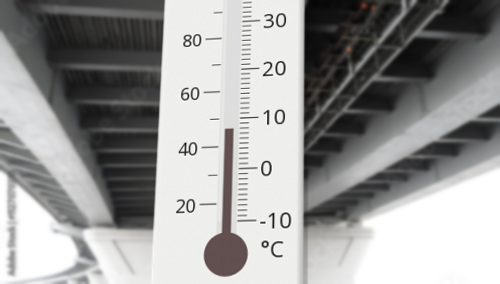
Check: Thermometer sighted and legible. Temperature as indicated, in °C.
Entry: 8 °C
